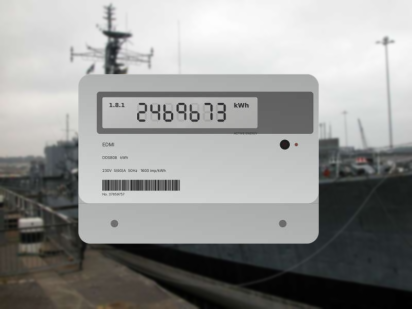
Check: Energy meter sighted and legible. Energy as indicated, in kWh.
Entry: 2469673 kWh
